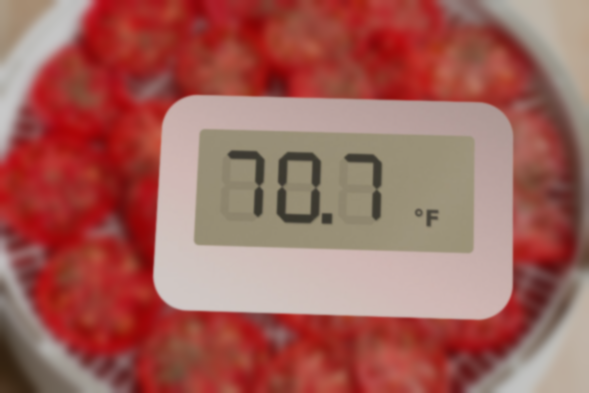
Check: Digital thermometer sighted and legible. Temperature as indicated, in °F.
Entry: 70.7 °F
